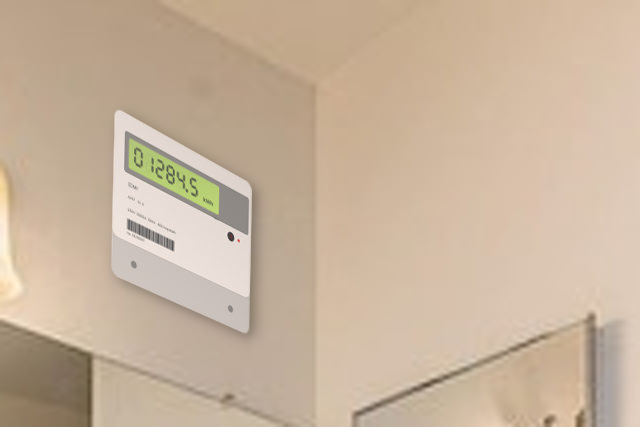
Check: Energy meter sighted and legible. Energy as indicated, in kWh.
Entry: 1284.5 kWh
